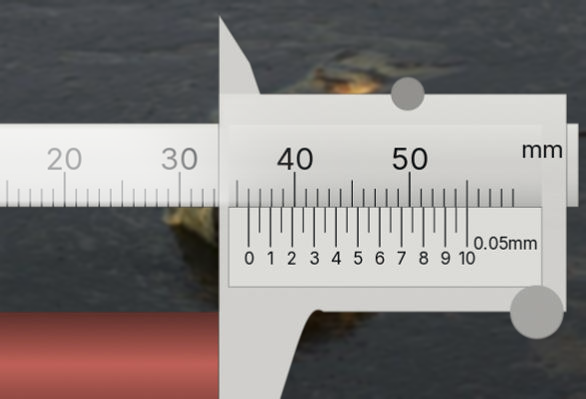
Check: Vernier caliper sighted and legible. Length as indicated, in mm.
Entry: 36.0 mm
